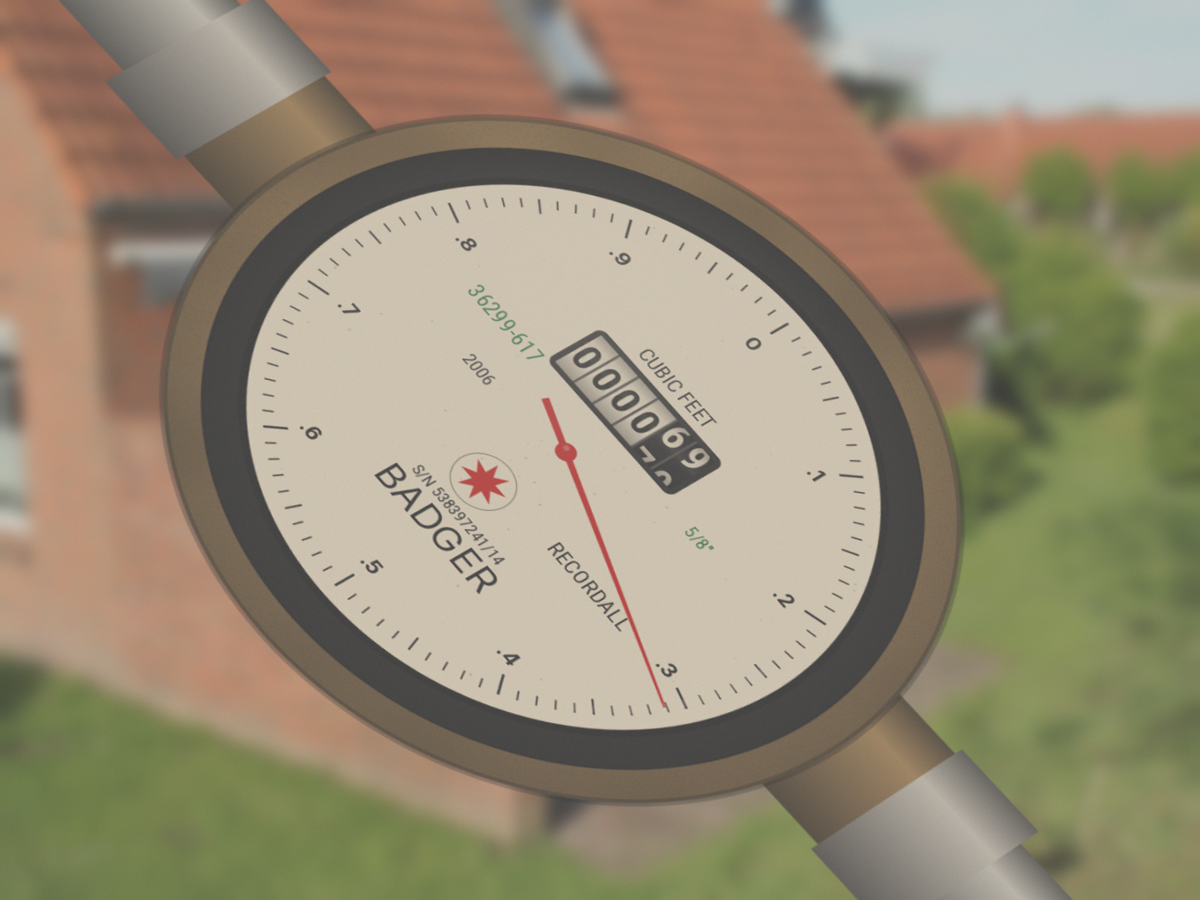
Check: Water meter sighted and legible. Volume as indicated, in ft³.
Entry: 69.31 ft³
